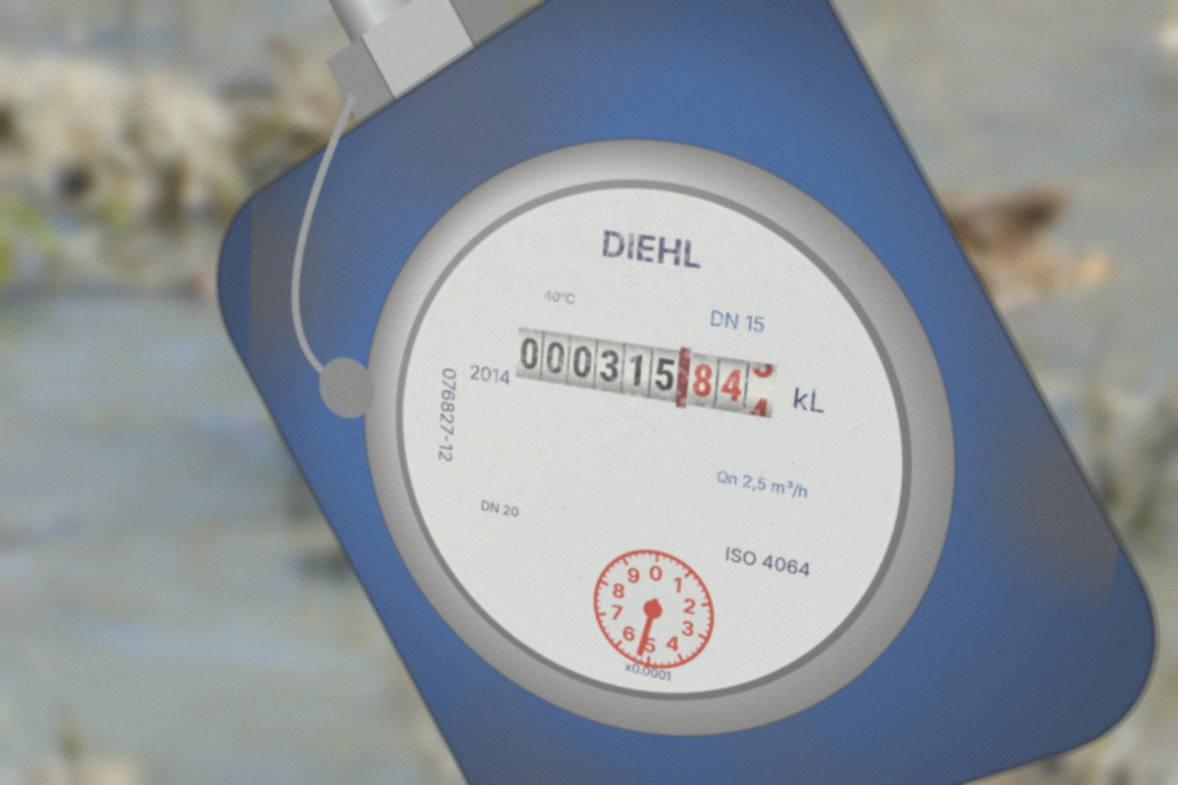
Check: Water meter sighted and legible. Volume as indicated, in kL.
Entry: 315.8435 kL
